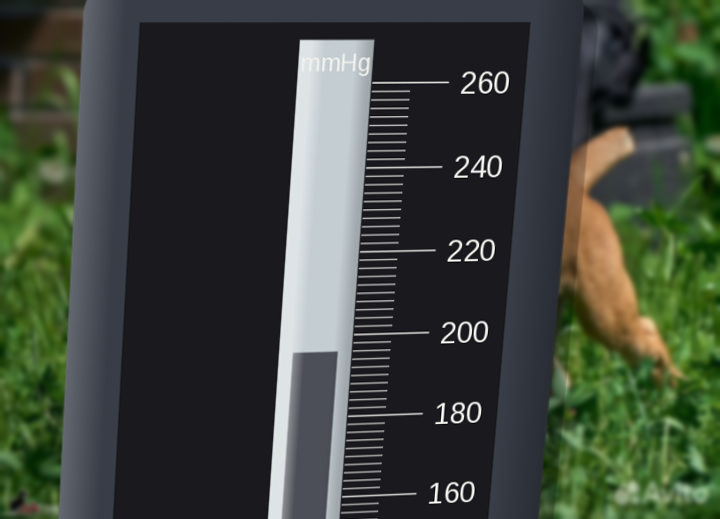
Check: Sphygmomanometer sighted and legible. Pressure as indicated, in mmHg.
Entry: 196 mmHg
